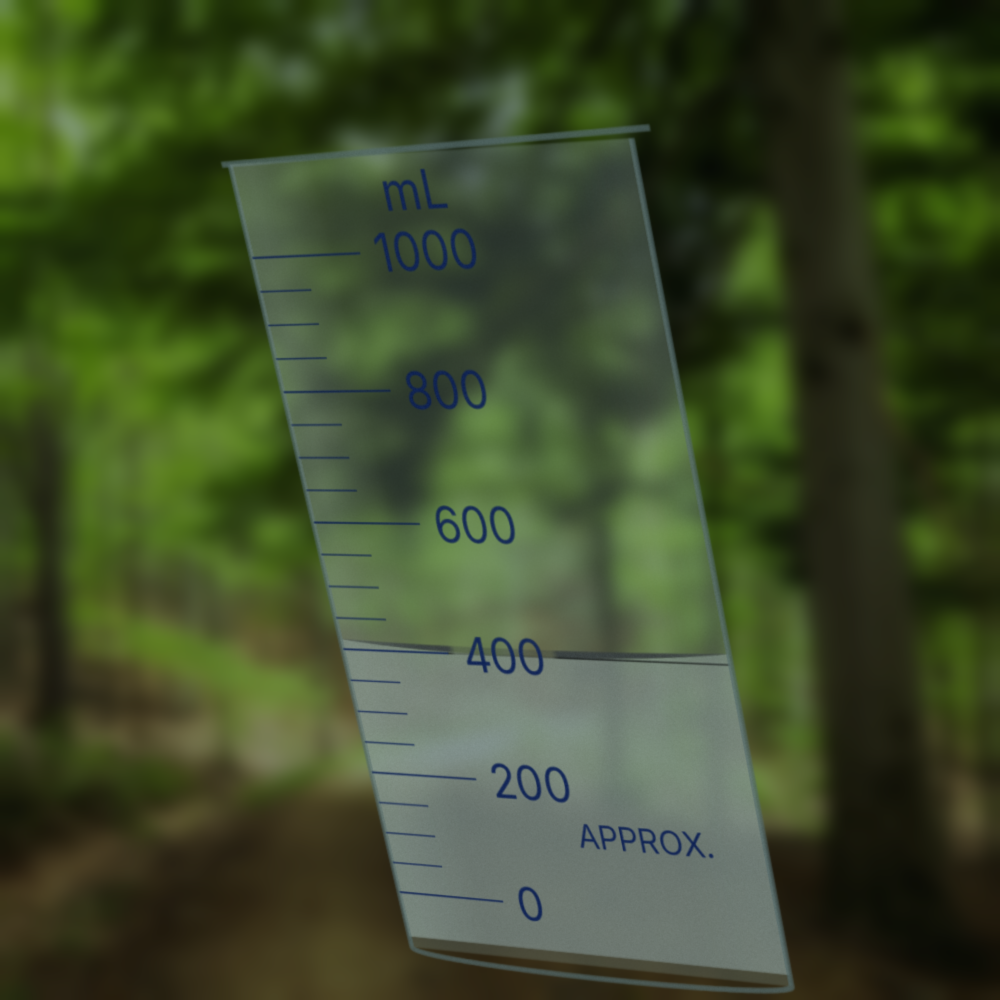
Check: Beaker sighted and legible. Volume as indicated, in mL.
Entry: 400 mL
